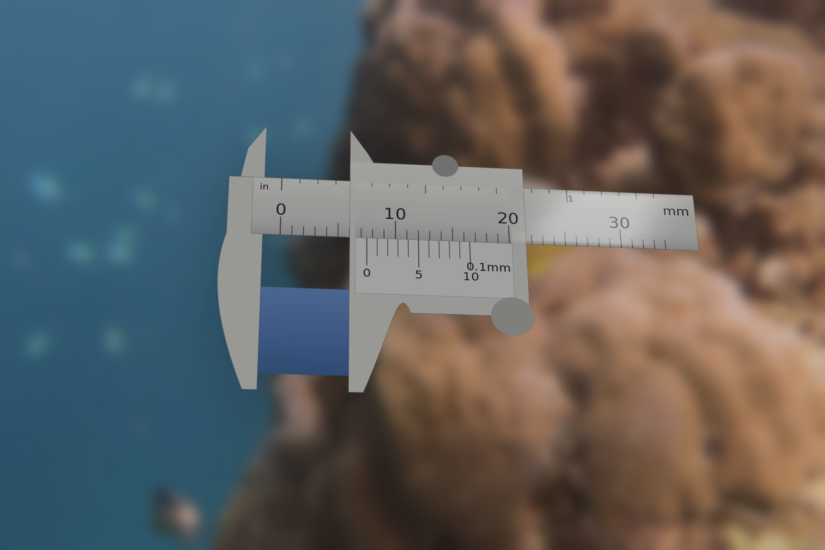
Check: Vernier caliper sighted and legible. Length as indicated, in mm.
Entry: 7.5 mm
